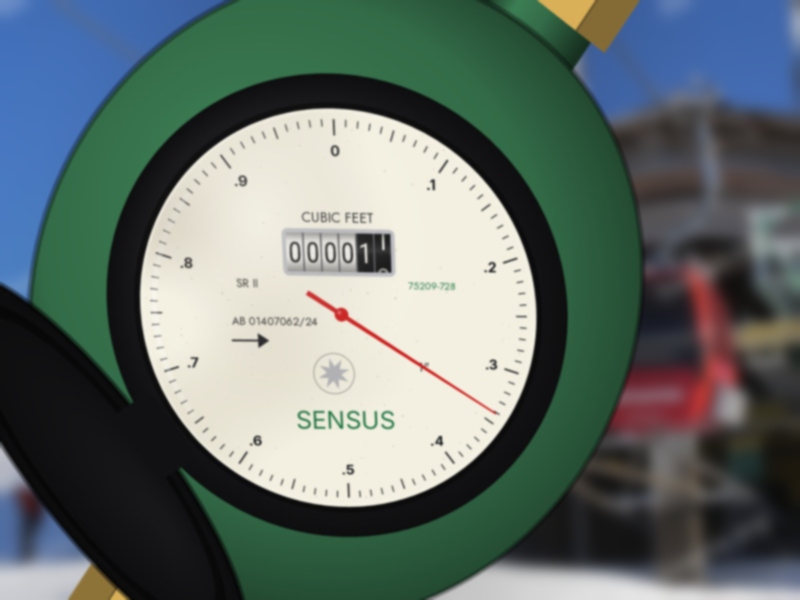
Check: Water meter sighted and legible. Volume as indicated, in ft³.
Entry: 11.34 ft³
